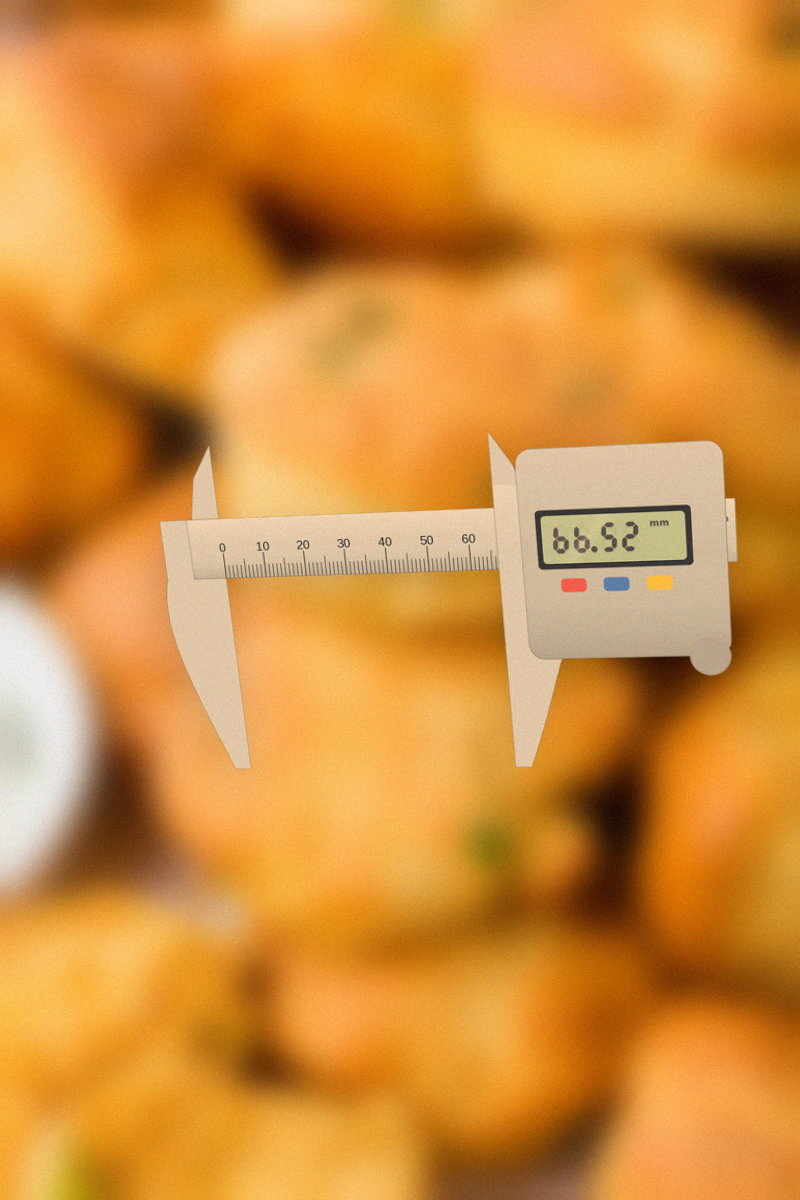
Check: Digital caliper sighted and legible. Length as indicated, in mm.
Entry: 66.52 mm
